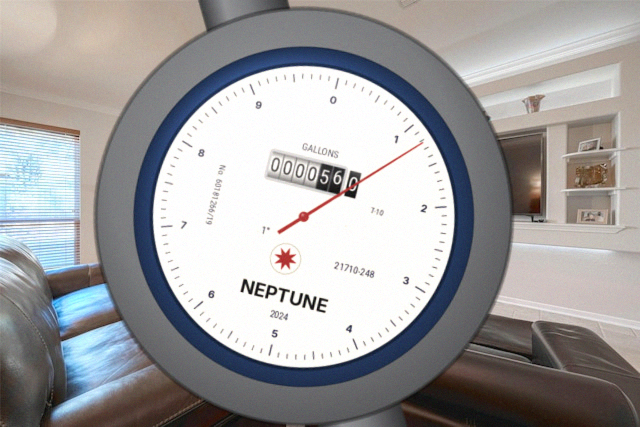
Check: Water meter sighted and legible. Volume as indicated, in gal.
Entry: 561.2 gal
